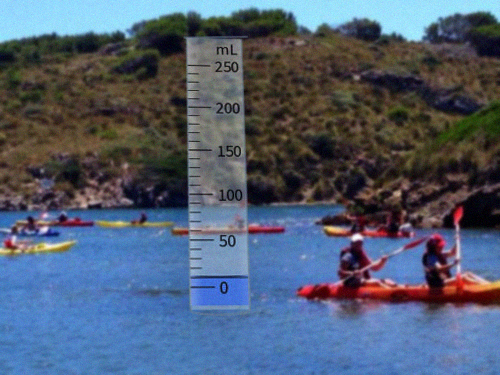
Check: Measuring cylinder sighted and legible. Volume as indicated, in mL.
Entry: 10 mL
